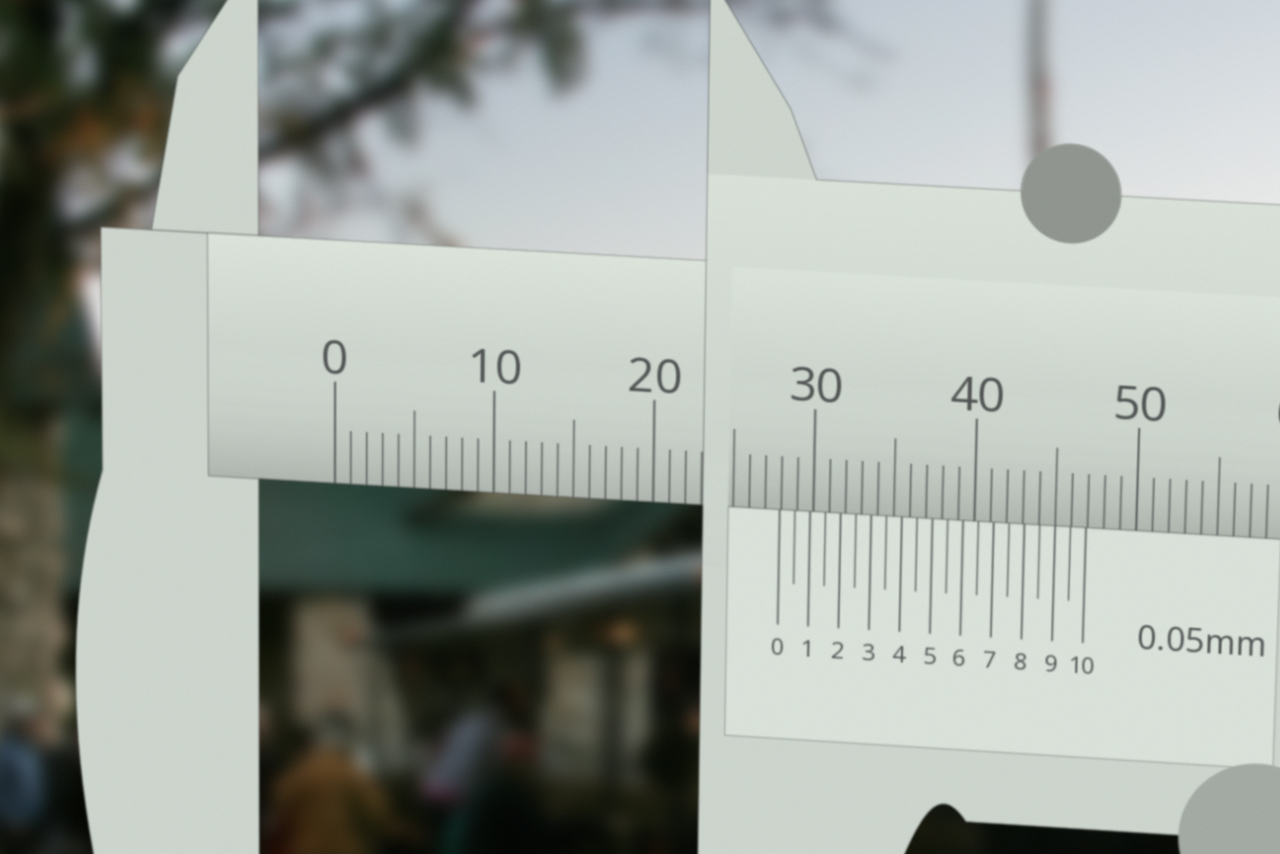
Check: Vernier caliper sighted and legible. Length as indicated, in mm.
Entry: 27.9 mm
